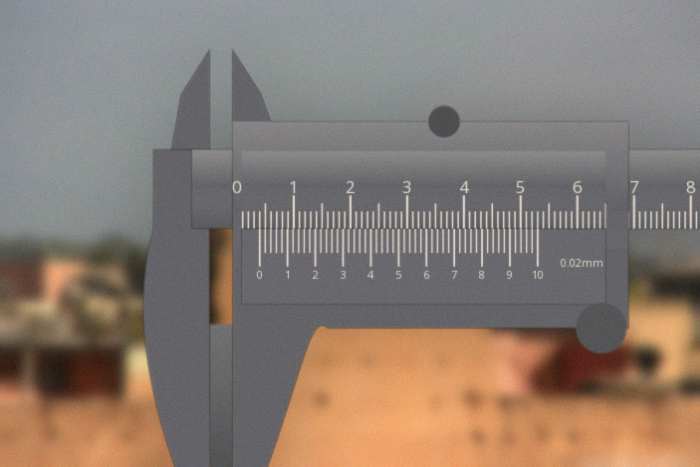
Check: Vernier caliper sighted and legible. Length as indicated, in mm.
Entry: 4.0 mm
